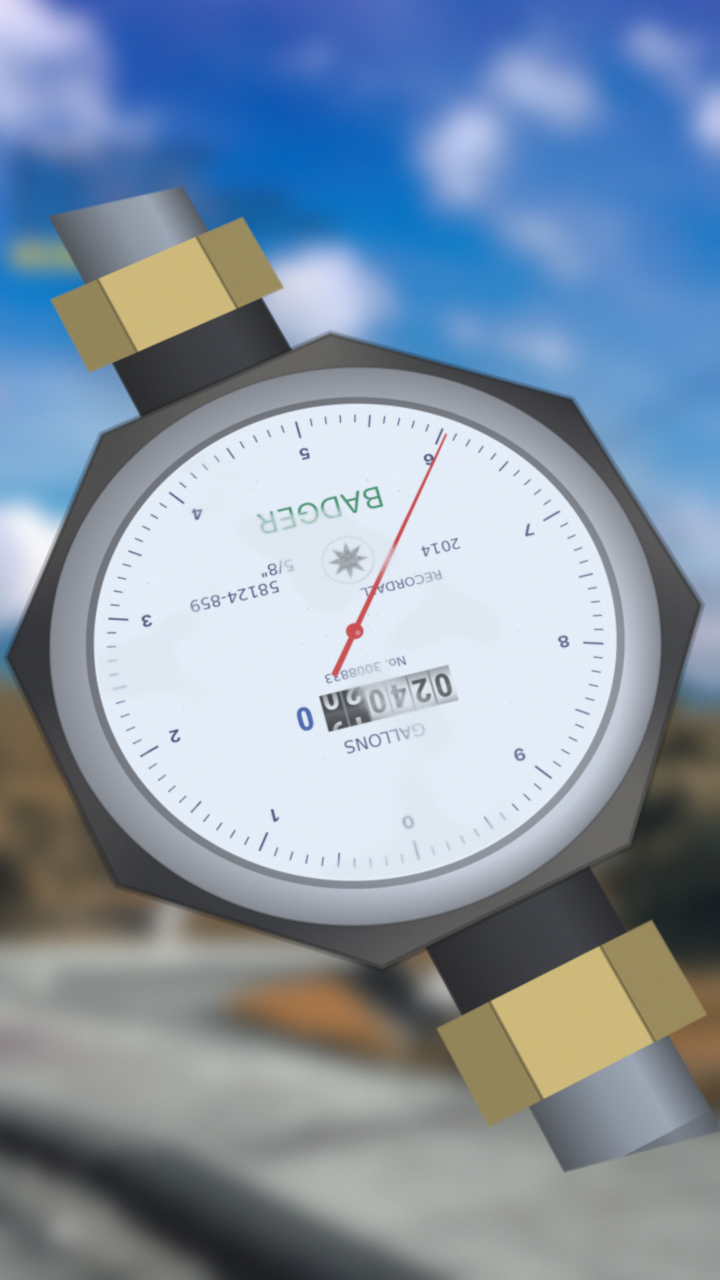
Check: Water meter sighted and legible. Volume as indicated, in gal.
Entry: 240196.0 gal
